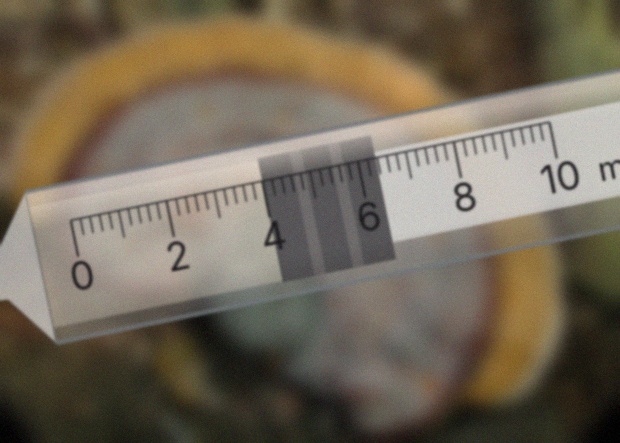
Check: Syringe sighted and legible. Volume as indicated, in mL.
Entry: 4 mL
